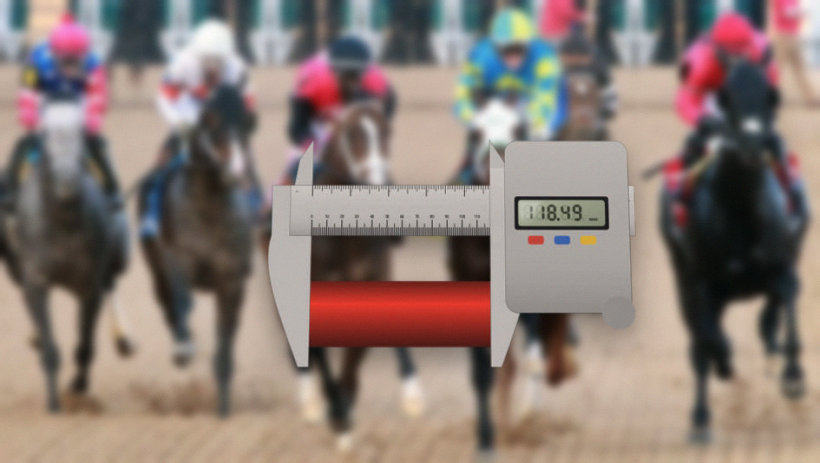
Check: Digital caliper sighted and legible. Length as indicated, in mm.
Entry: 118.49 mm
